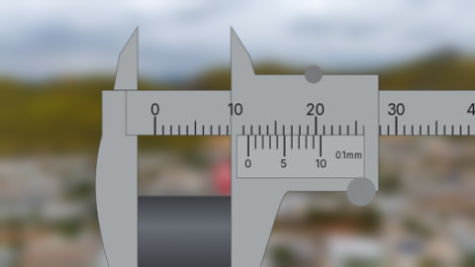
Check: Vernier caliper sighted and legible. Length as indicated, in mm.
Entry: 11.6 mm
